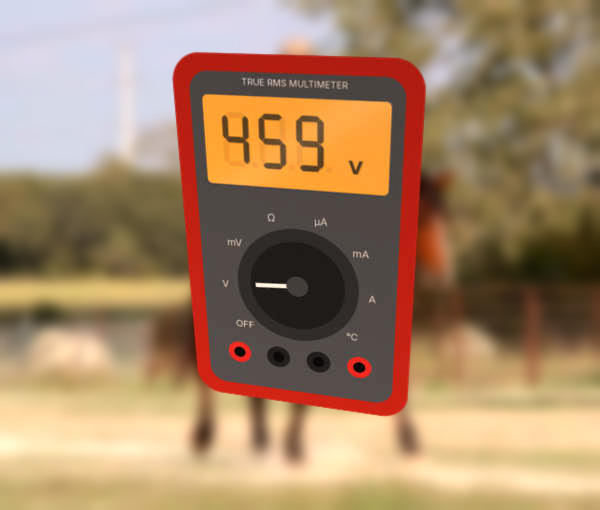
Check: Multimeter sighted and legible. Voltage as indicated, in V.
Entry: 459 V
